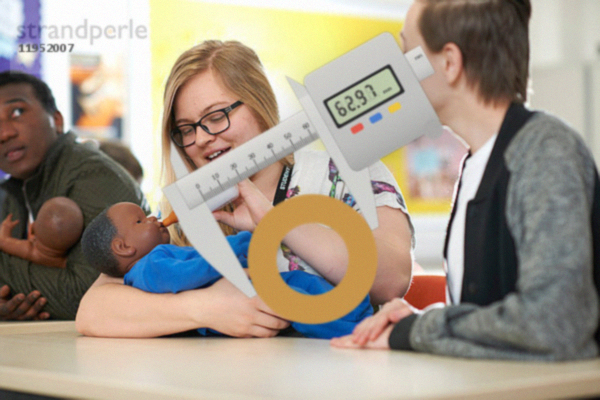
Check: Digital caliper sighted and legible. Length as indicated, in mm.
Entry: 62.97 mm
